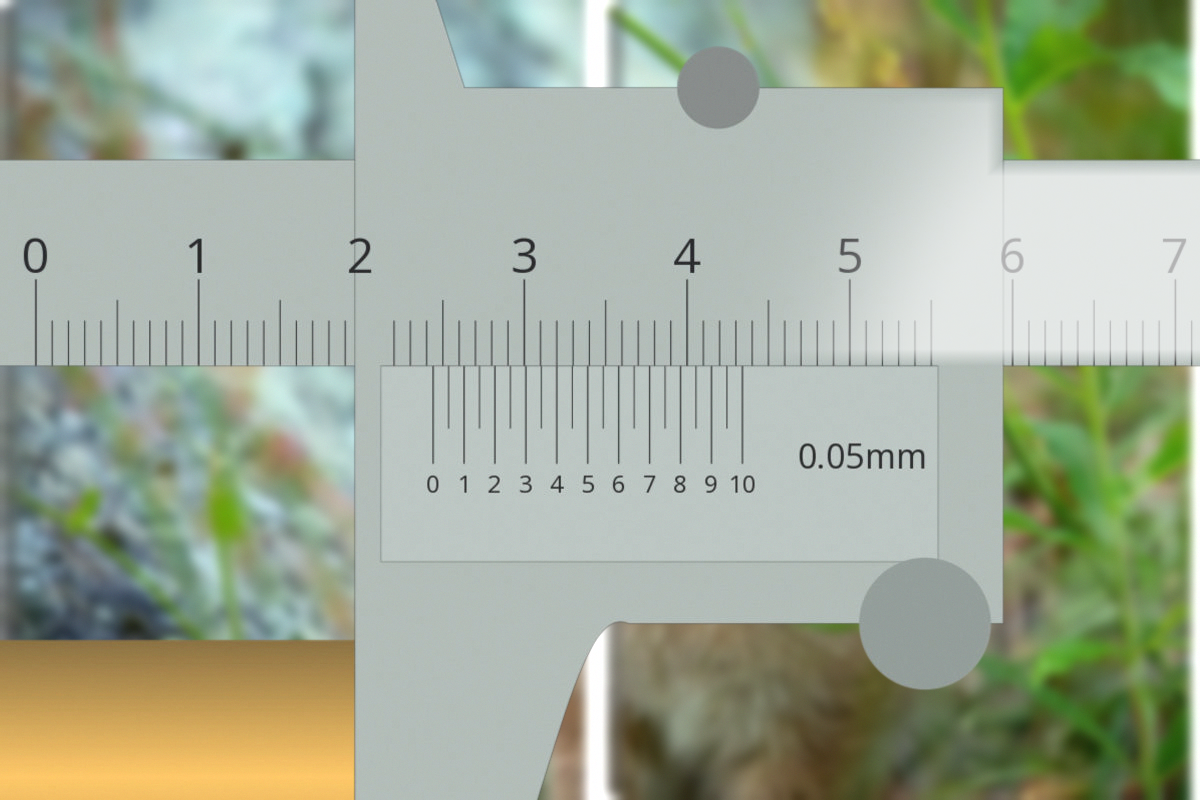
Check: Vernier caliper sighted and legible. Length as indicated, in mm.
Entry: 24.4 mm
